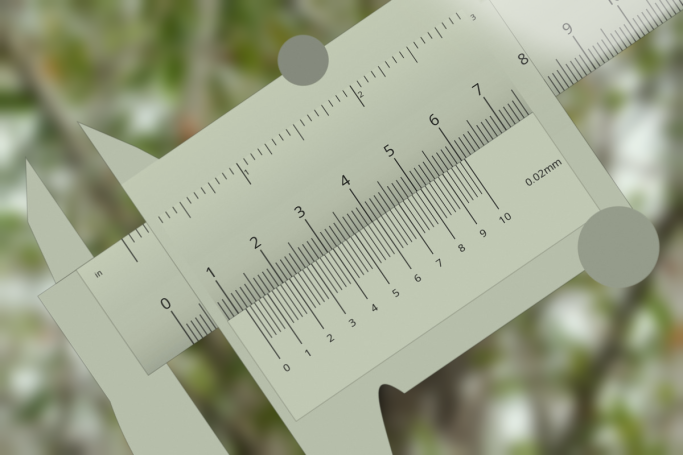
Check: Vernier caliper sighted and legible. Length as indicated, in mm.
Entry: 11.6 mm
